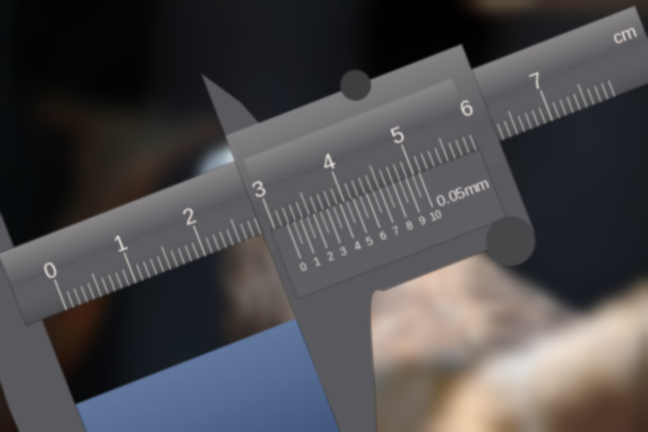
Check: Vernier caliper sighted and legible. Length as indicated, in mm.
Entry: 31.8 mm
